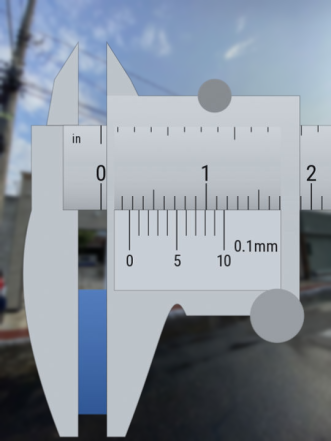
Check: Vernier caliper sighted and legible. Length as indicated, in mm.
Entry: 2.7 mm
